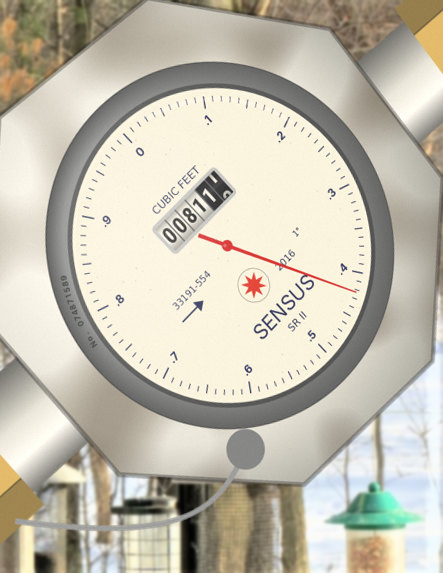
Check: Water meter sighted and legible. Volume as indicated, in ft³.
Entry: 8111.42 ft³
